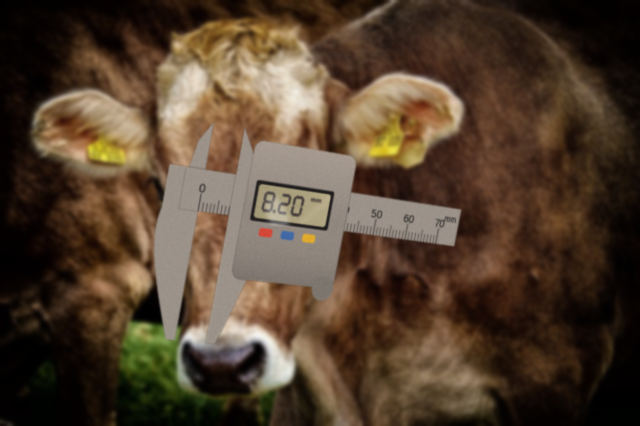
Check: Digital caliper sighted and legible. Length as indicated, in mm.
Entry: 8.20 mm
